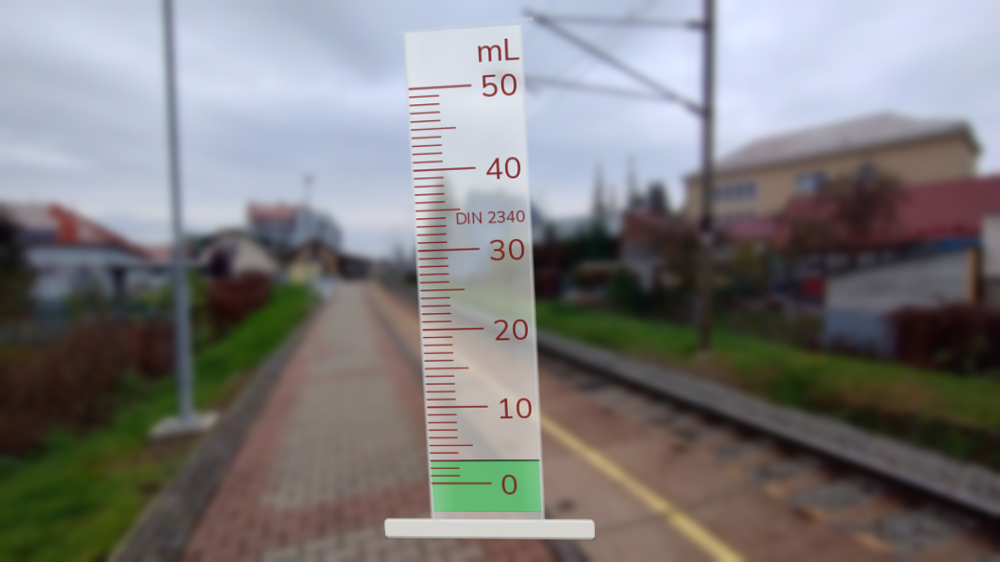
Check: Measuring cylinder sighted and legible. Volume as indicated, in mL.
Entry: 3 mL
